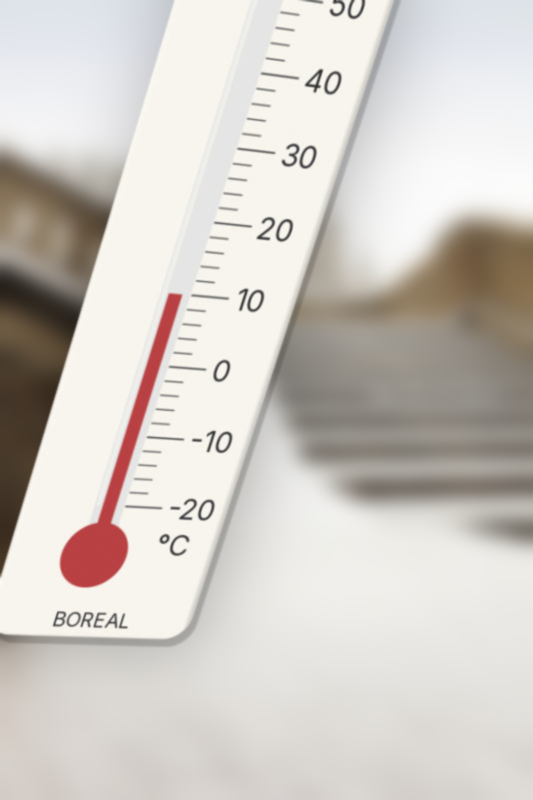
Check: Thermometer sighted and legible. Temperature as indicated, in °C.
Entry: 10 °C
